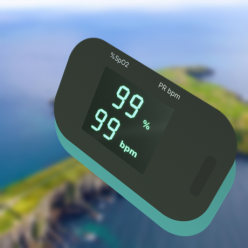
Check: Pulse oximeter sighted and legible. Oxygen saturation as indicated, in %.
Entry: 99 %
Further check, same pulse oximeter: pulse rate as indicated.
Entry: 99 bpm
